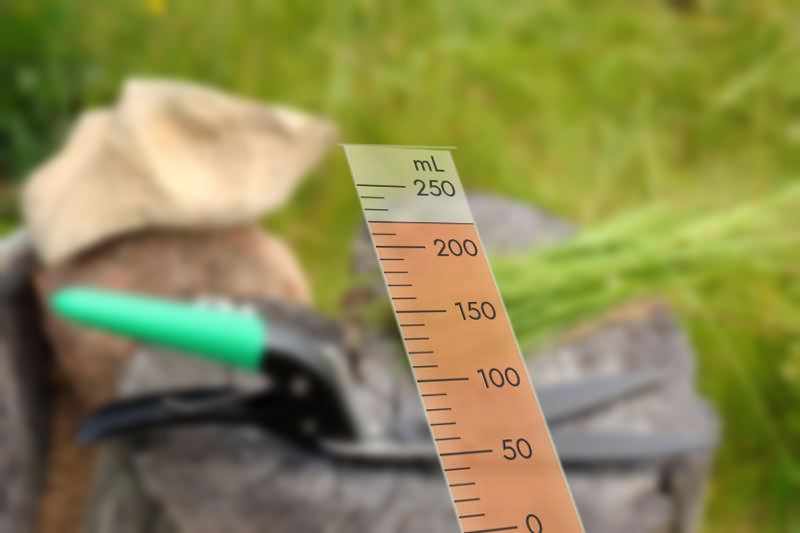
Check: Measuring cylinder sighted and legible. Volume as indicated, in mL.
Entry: 220 mL
